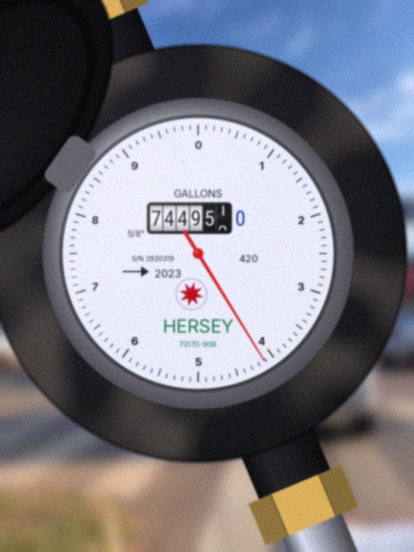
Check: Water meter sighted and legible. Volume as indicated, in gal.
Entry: 7449514.1 gal
